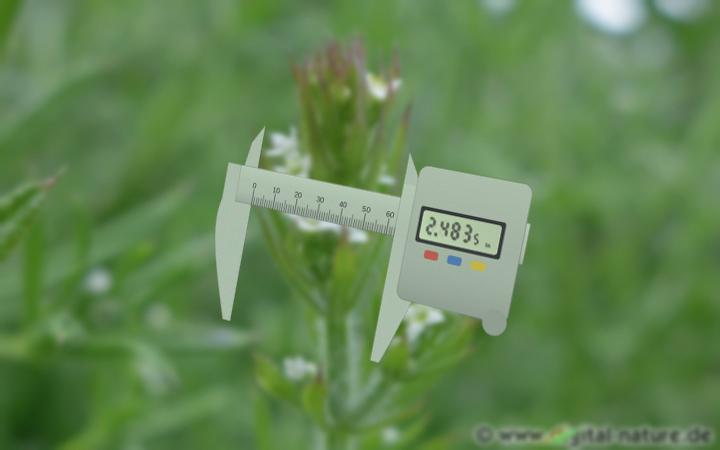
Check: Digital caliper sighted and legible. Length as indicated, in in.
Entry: 2.4835 in
